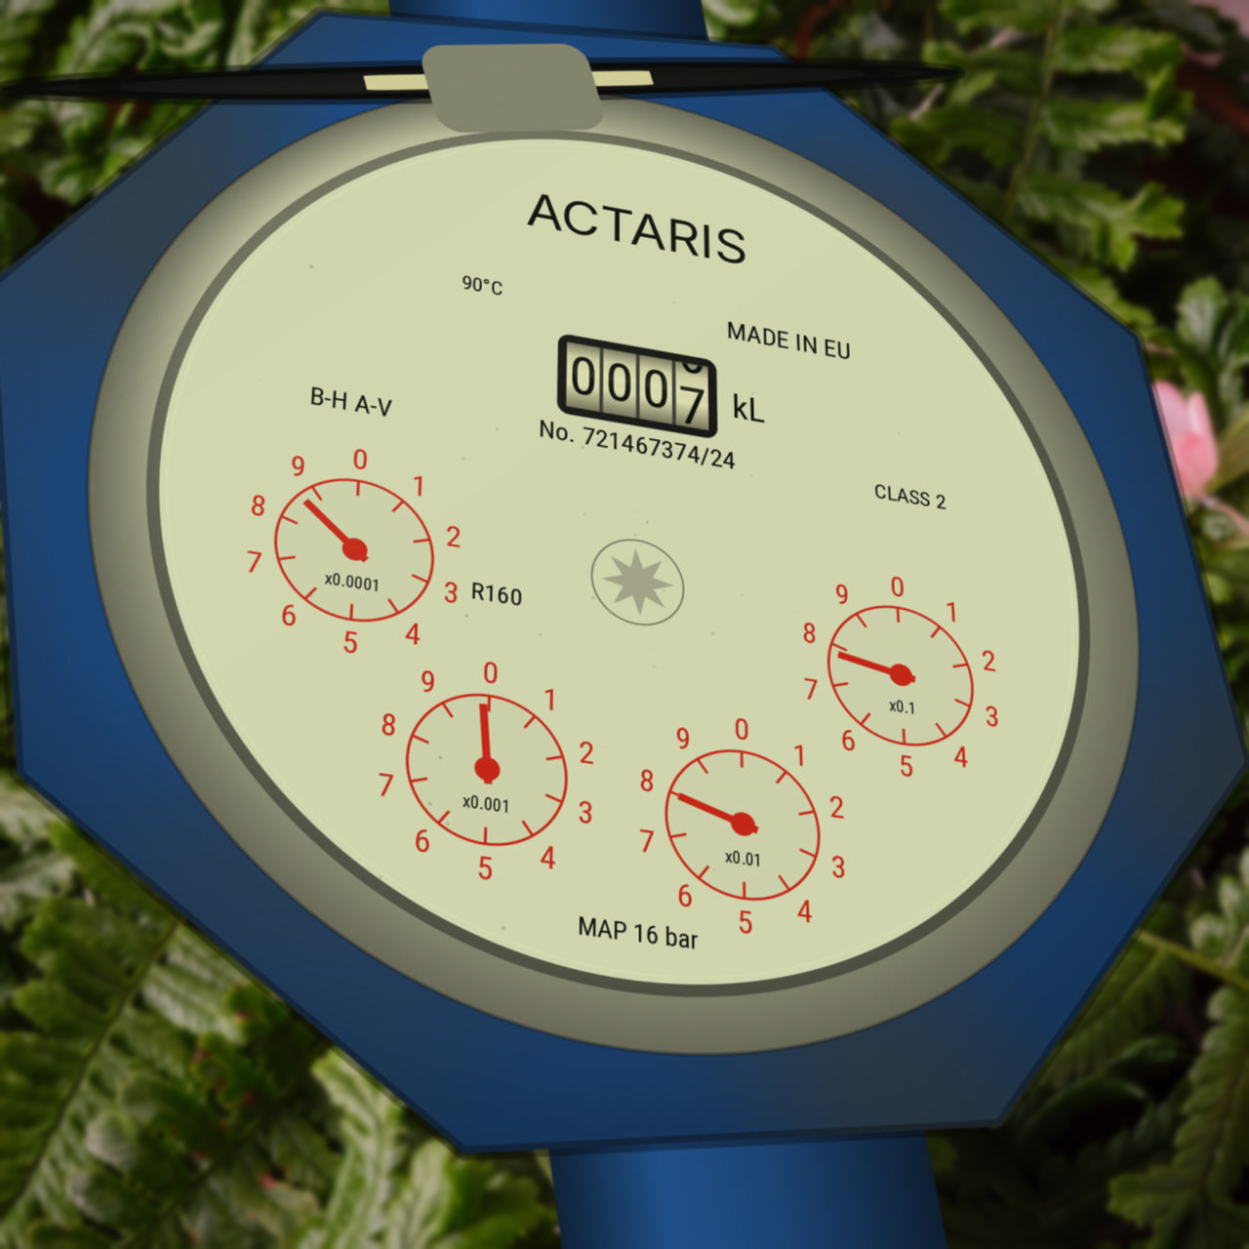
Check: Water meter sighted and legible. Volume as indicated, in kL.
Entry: 6.7798 kL
